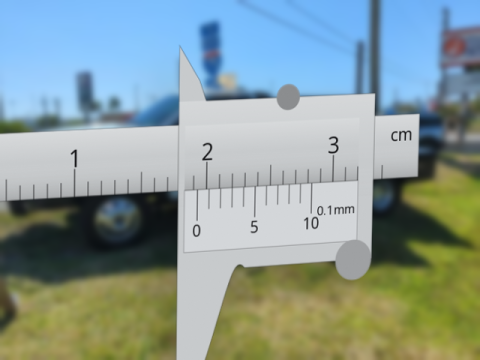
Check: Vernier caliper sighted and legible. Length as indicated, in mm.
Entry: 19.3 mm
